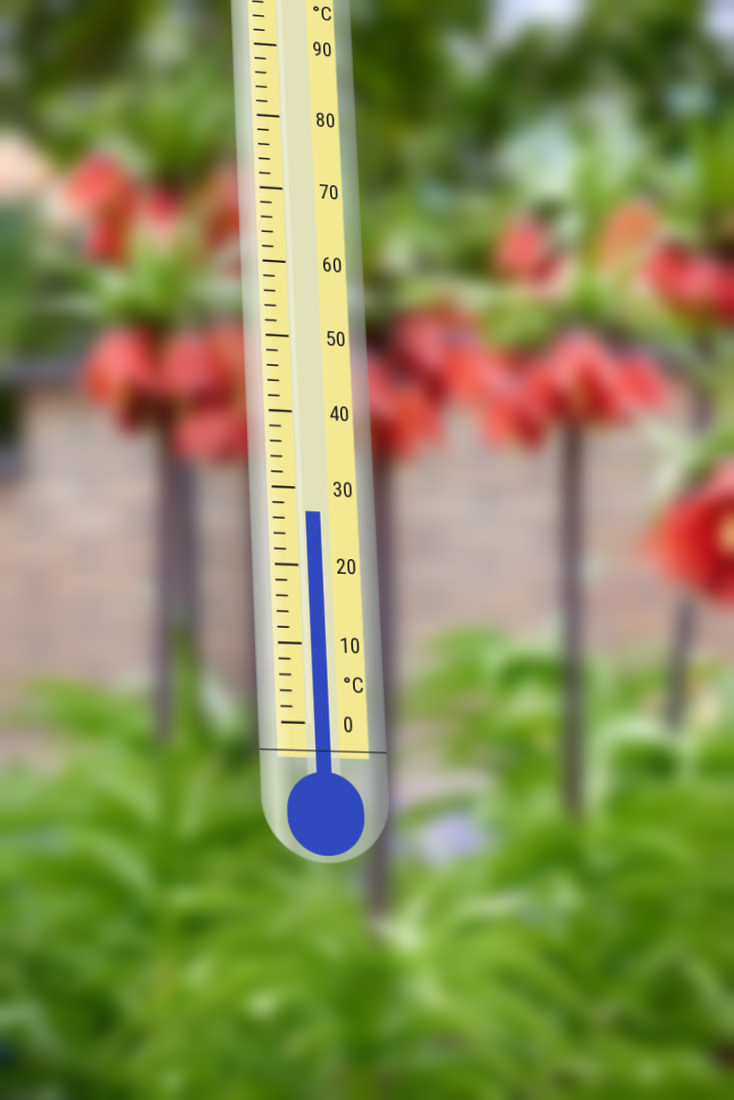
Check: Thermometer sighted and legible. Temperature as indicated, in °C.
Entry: 27 °C
